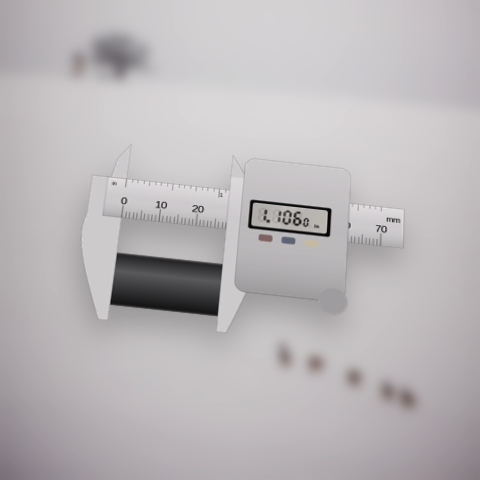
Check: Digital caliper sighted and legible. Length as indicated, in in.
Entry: 1.1060 in
